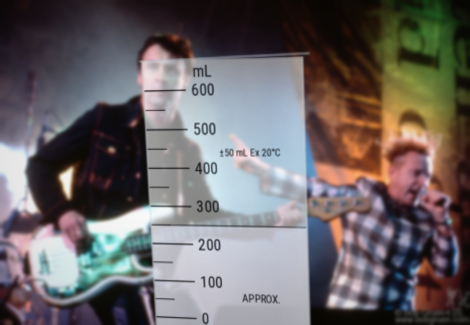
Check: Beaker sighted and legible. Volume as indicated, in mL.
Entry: 250 mL
